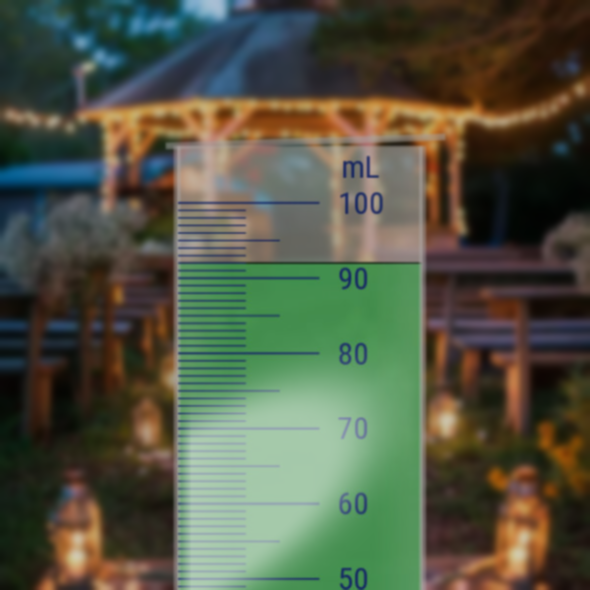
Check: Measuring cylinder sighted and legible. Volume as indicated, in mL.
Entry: 92 mL
